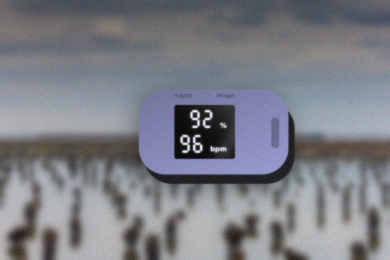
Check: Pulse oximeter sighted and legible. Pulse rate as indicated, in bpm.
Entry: 96 bpm
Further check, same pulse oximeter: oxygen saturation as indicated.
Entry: 92 %
